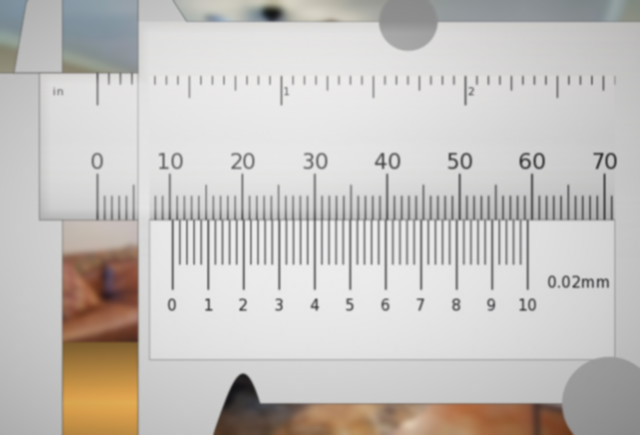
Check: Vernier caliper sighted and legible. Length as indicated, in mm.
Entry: 10.4 mm
